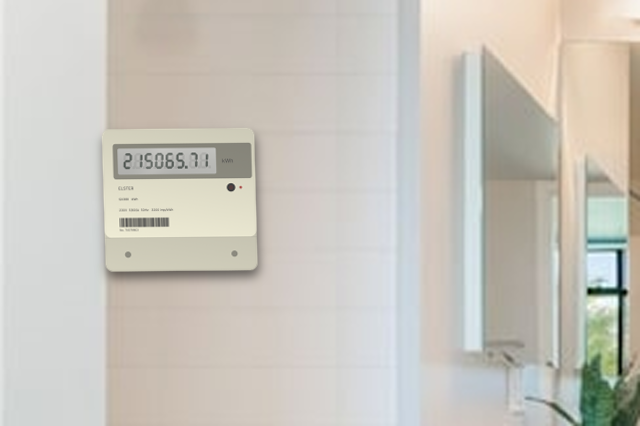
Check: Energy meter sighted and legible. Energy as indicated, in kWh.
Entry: 215065.71 kWh
